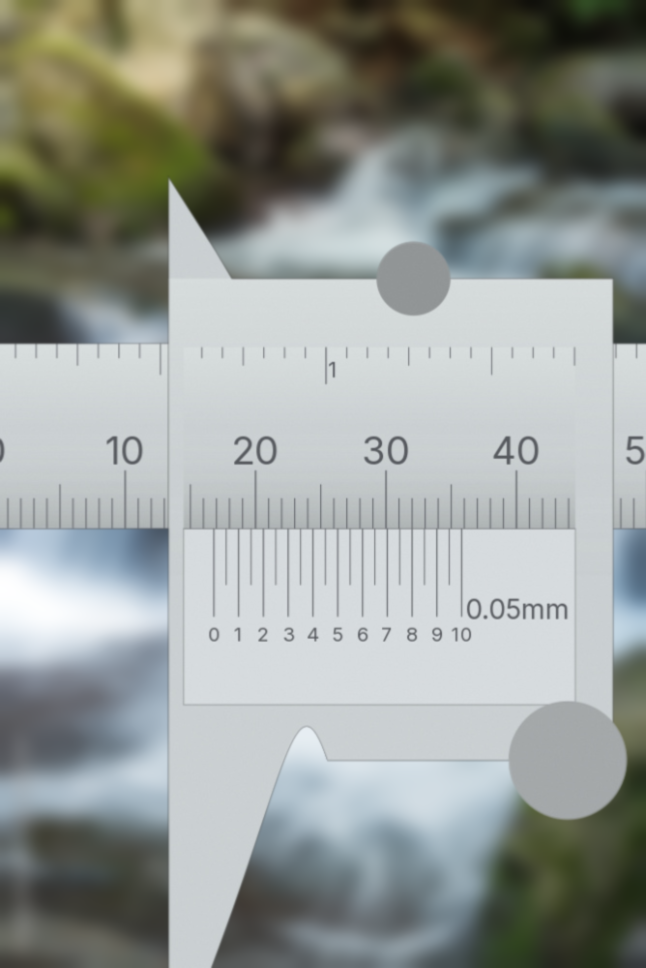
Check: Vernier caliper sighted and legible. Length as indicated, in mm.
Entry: 16.8 mm
